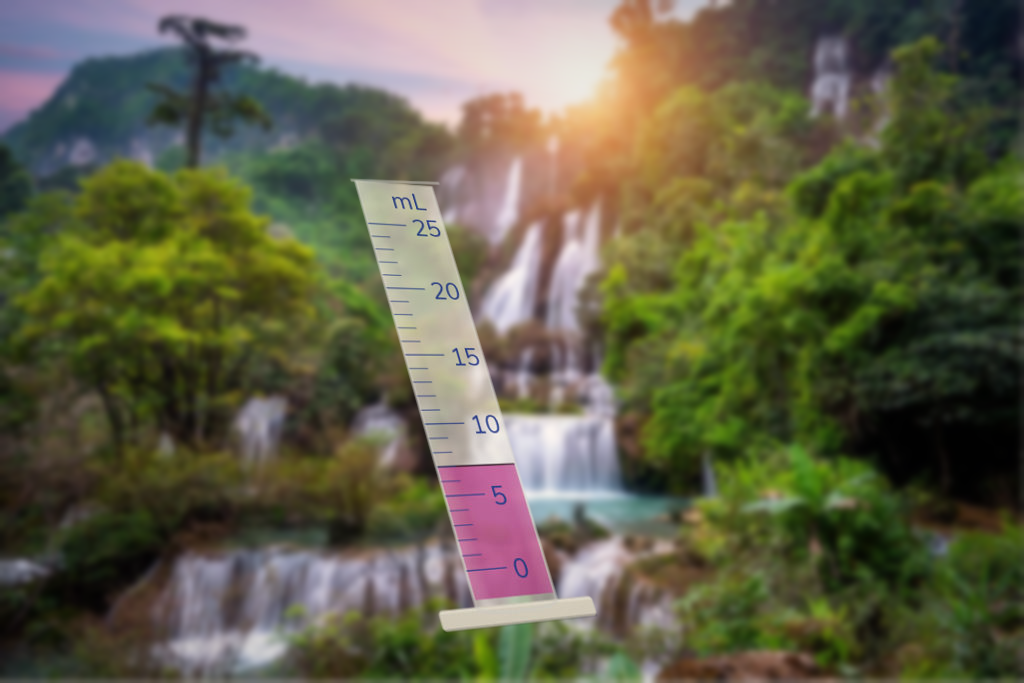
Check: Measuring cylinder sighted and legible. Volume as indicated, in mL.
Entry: 7 mL
